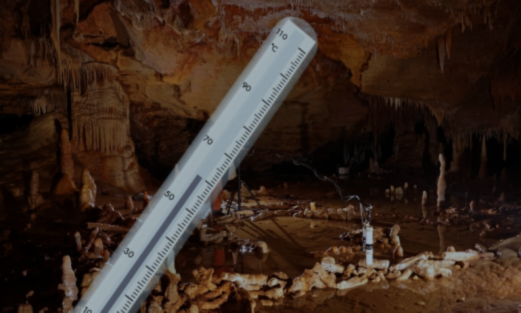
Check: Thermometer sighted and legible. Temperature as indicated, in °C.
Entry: 60 °C
